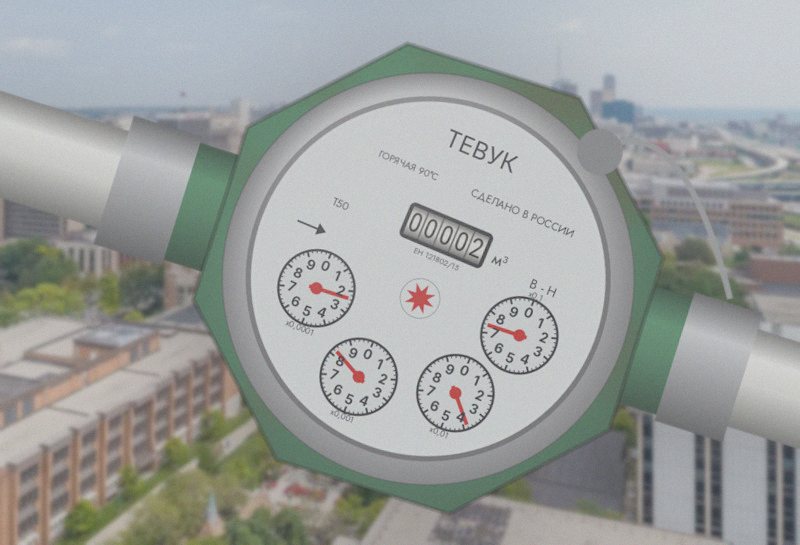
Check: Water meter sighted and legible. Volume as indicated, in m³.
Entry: 2.7382 m³
